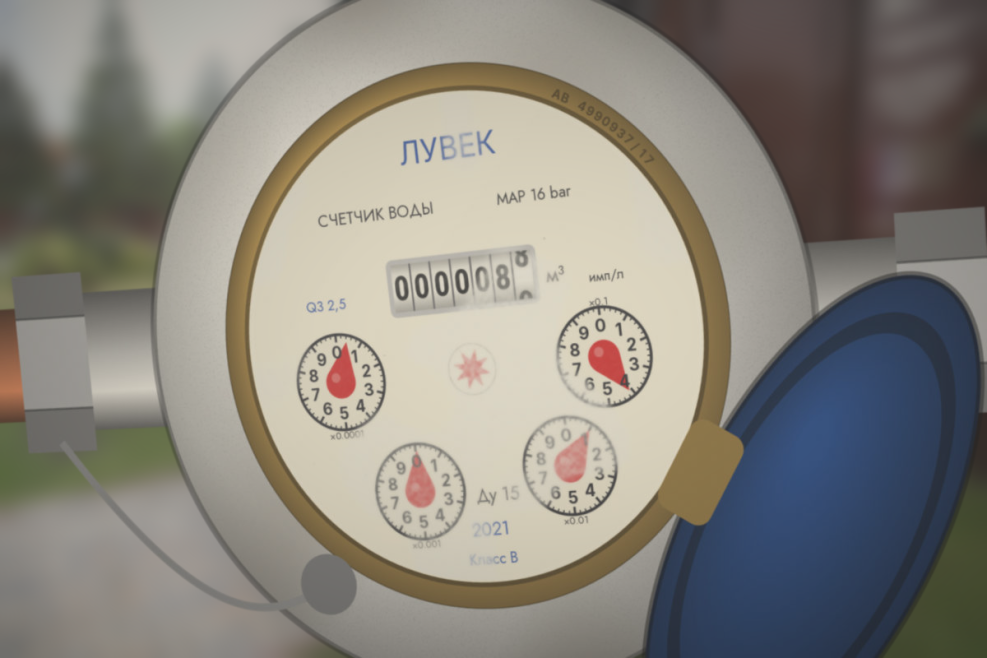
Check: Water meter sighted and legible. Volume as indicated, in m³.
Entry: 88.4100 m³
